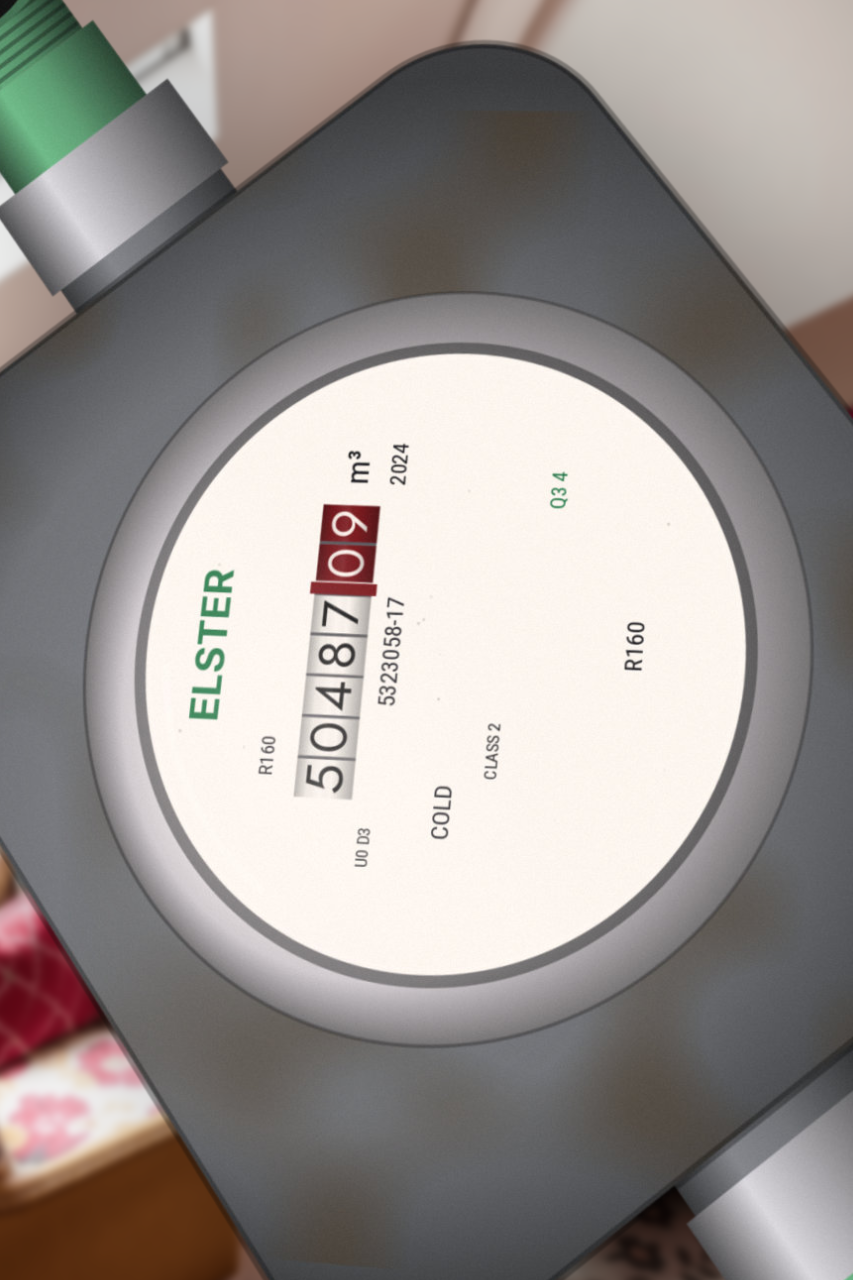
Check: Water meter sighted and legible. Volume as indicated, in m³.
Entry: 50487.09 m³
